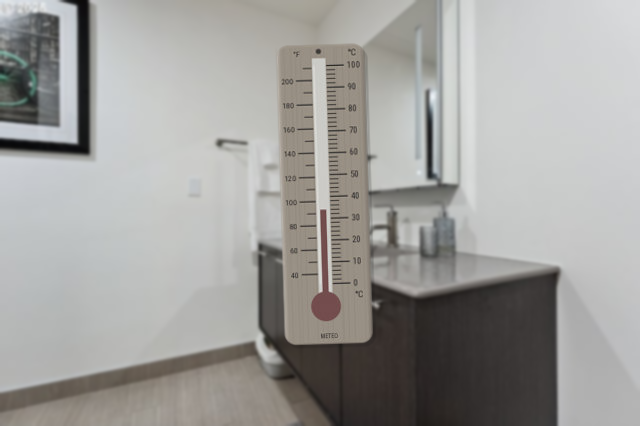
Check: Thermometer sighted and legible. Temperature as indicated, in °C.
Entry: 34 °C
